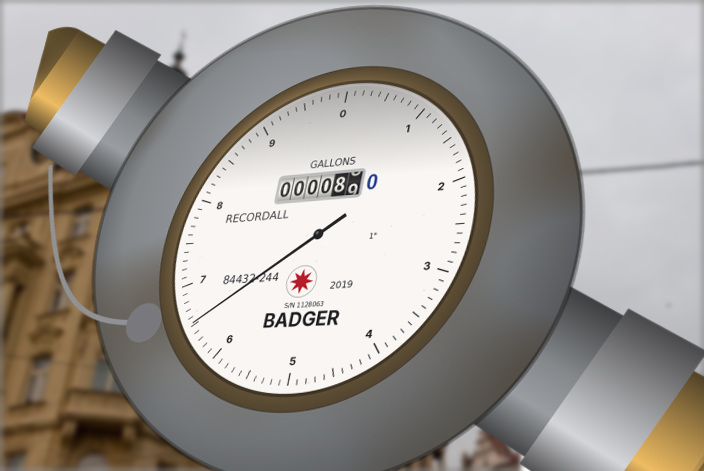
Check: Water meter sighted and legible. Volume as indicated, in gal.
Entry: 886.5 gal
